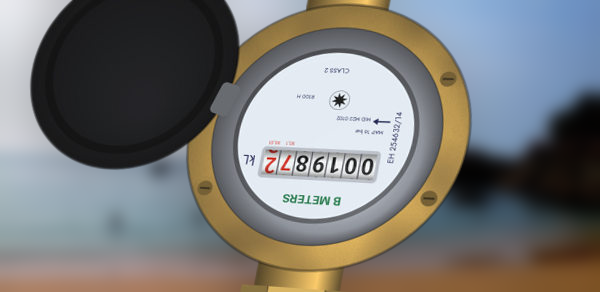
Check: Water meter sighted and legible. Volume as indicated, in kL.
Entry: 198.72 kL
